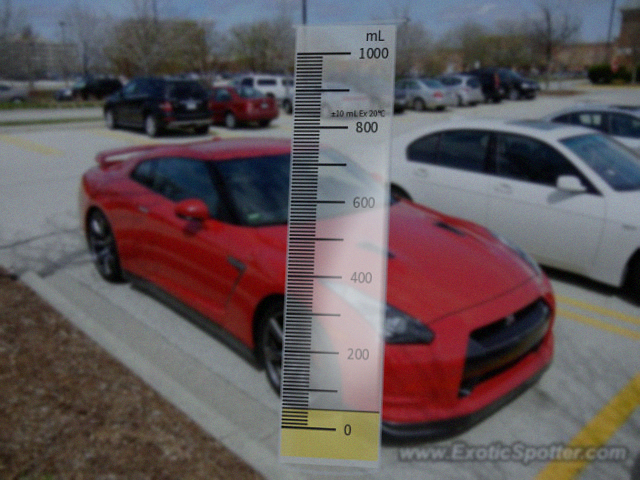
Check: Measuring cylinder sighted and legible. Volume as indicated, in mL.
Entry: 50 mL
